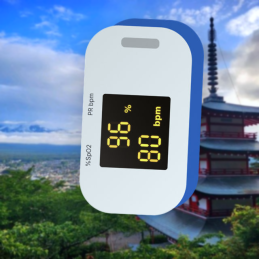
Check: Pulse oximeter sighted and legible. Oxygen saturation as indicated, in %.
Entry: 96 %
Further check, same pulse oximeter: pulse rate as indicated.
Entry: 80 bpm
